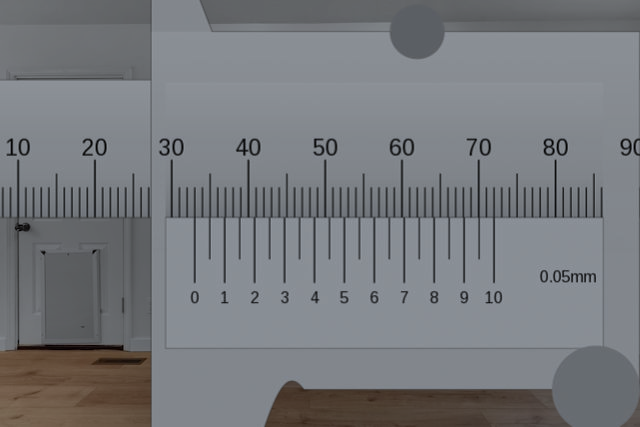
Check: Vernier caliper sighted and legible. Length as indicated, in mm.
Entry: 33.0 mm
